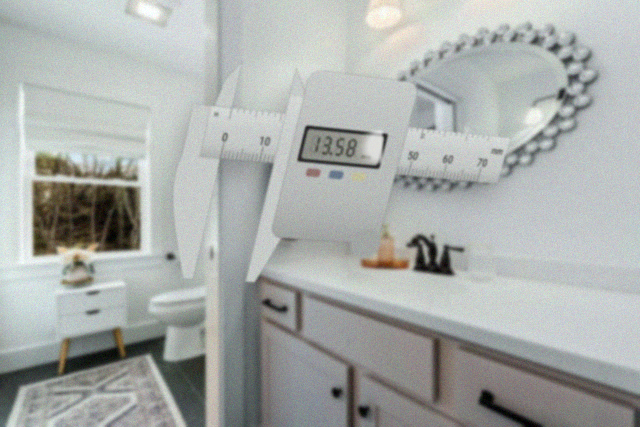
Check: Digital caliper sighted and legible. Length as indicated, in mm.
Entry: 13.58 mm
